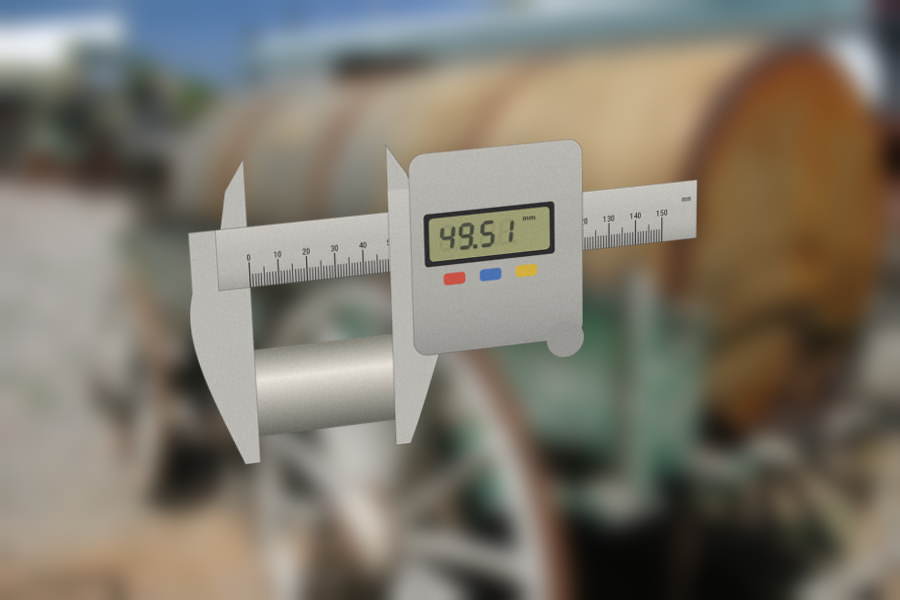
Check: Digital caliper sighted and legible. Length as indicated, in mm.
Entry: 49.51 mm
